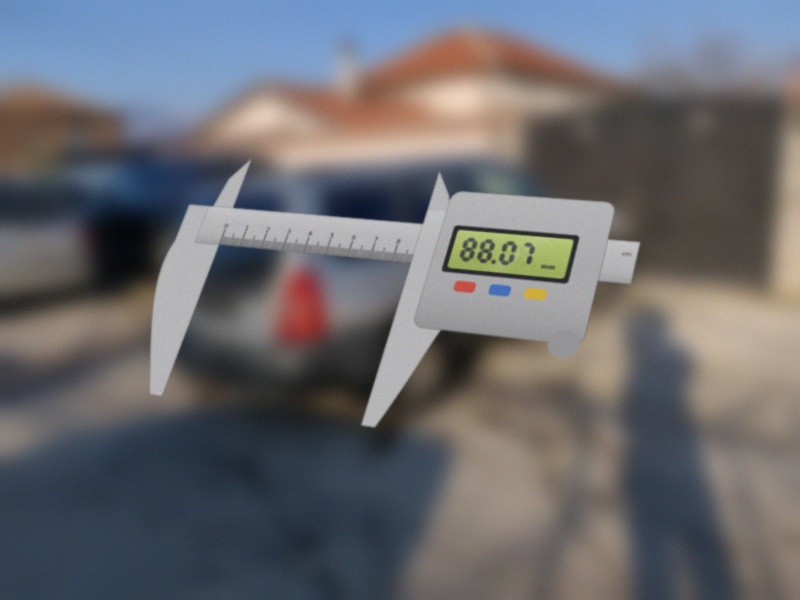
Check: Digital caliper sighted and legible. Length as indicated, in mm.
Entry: 88.07 mm
